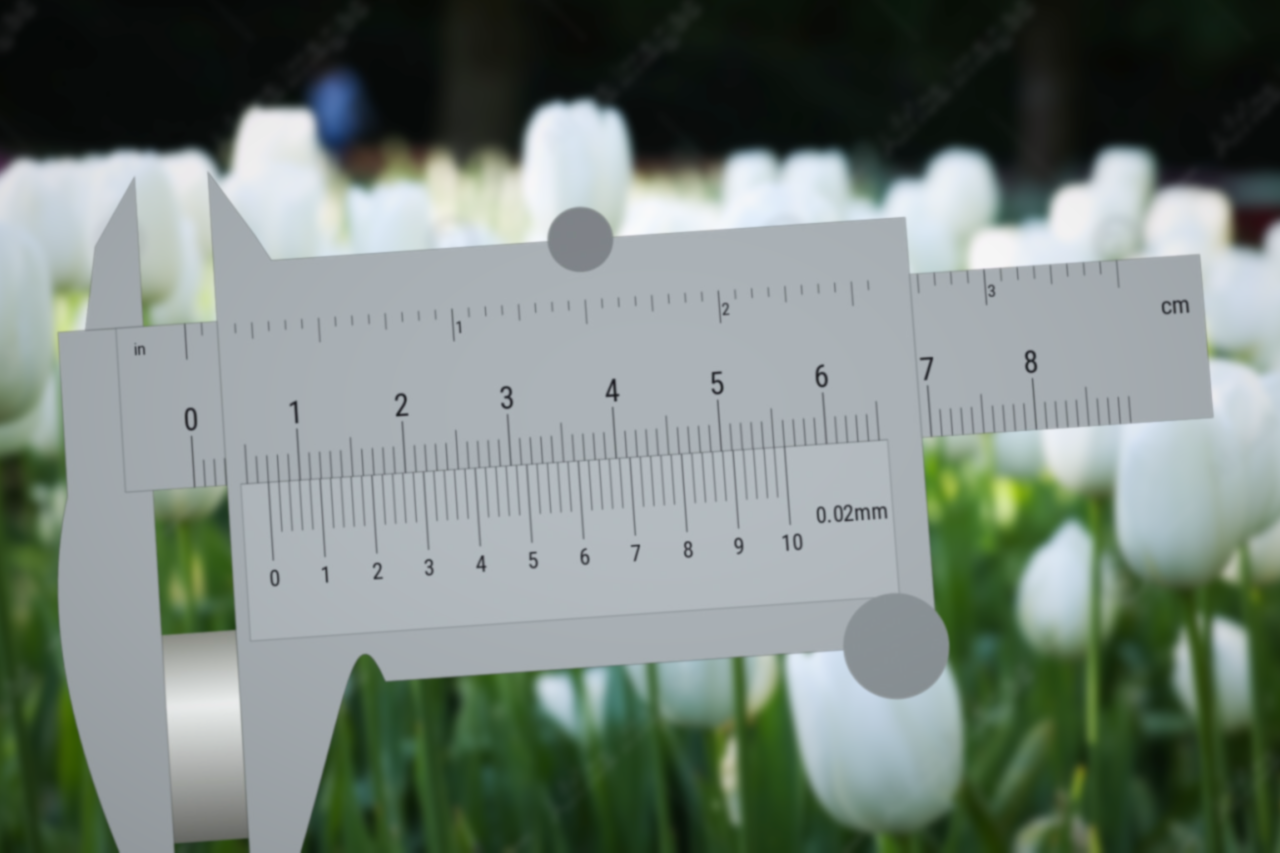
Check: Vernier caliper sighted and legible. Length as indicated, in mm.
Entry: 7.0 mm
